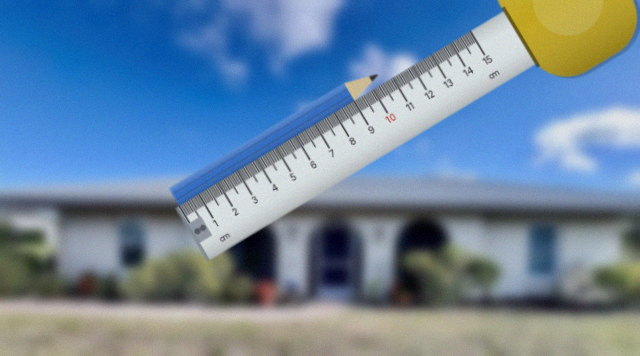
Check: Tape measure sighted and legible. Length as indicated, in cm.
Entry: 10.5 cm
